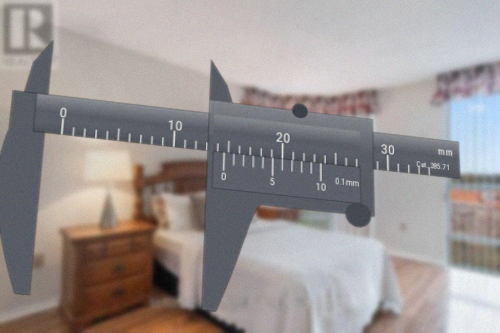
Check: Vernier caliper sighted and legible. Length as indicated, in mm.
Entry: 14.6 mm
